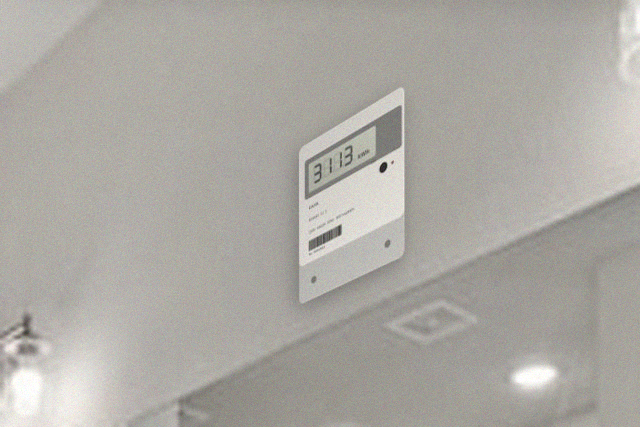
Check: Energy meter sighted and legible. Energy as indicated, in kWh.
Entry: 3113 kWh
